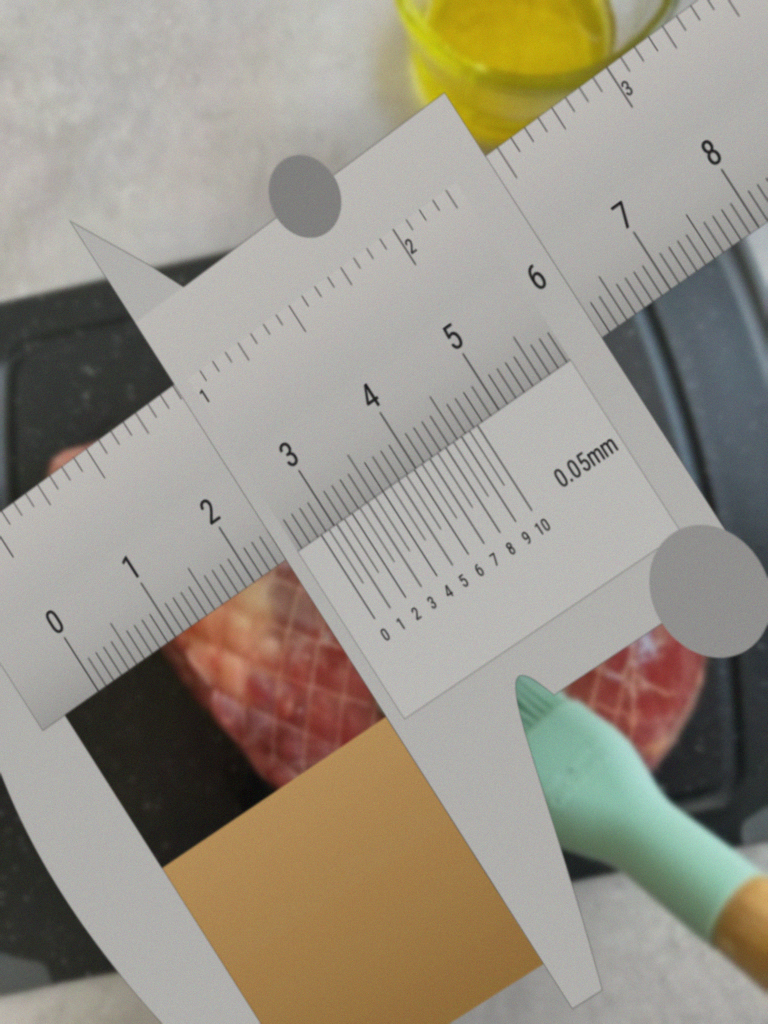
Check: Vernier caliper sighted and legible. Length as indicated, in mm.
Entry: 28.4 mm
